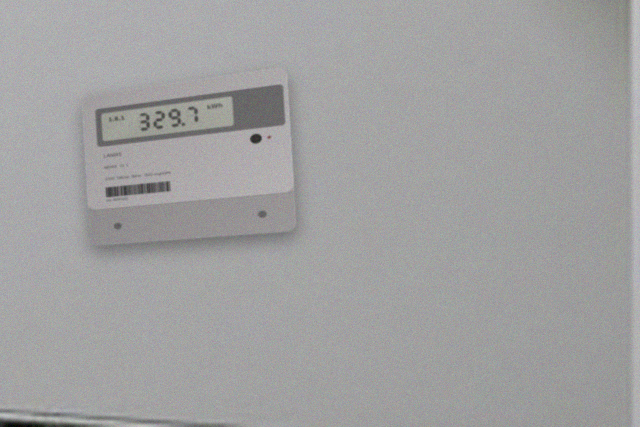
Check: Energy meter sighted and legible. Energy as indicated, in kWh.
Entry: 329.7 kWh
